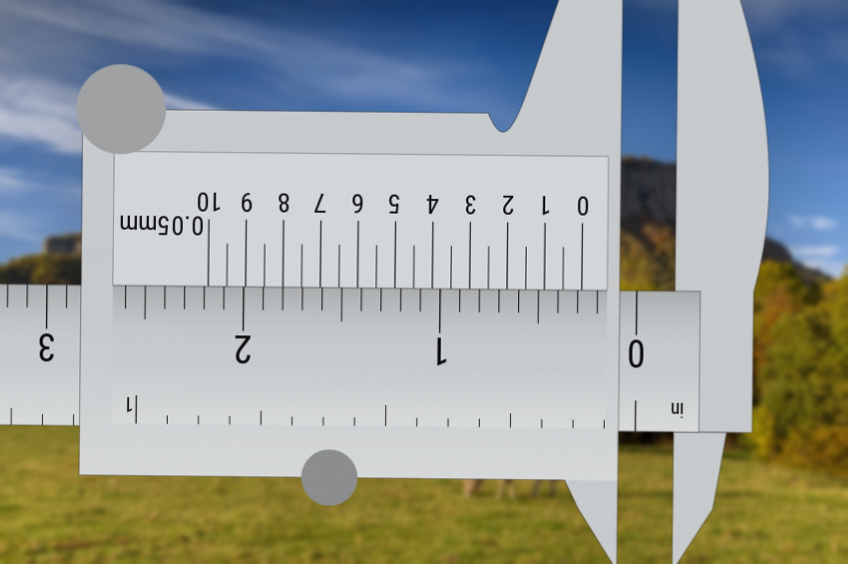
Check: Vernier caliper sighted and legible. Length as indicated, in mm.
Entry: 2.8 mm
